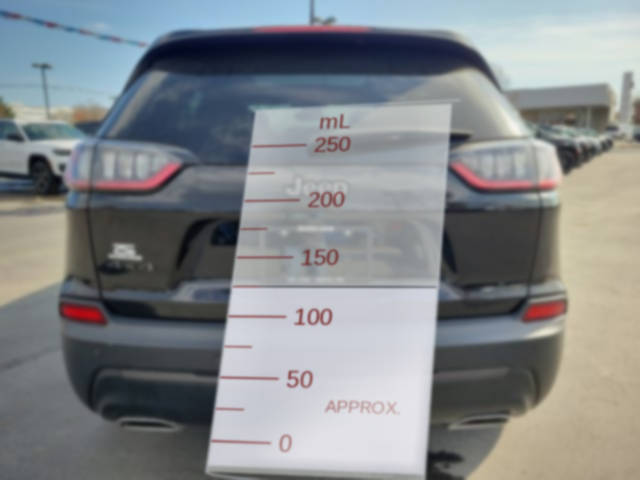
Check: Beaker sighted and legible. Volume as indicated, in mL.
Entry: 125 mL
